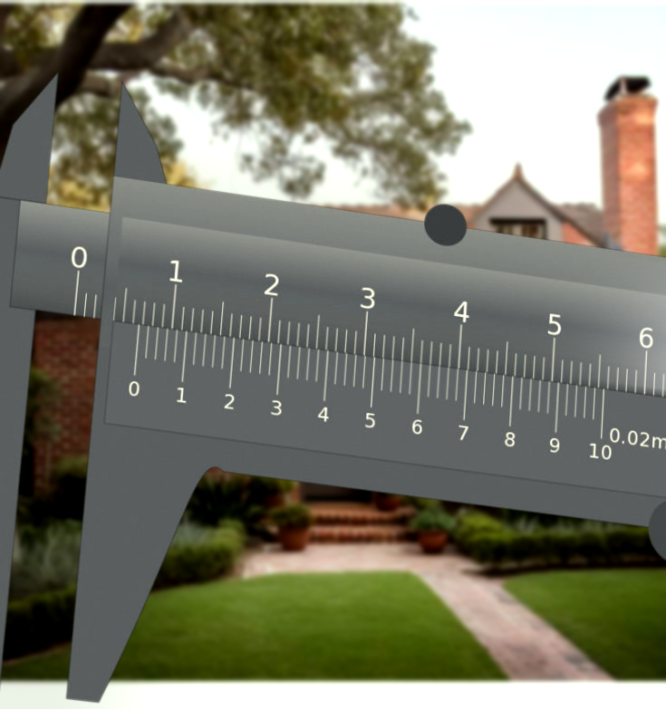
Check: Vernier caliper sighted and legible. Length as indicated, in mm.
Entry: 6.6 mm
